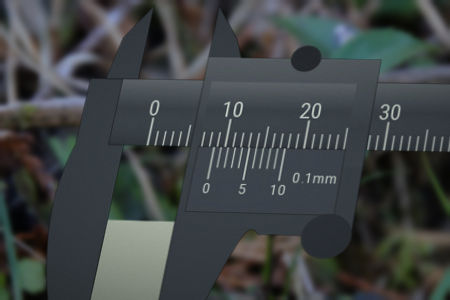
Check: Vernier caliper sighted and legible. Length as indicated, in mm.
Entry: 8.6 mm
